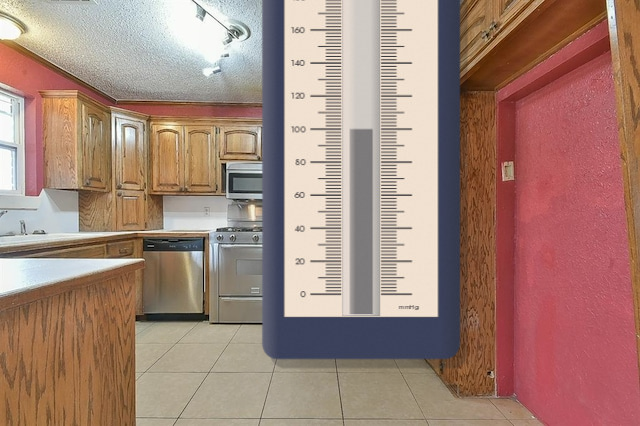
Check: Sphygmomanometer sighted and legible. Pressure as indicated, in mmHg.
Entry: 100 mmHg
